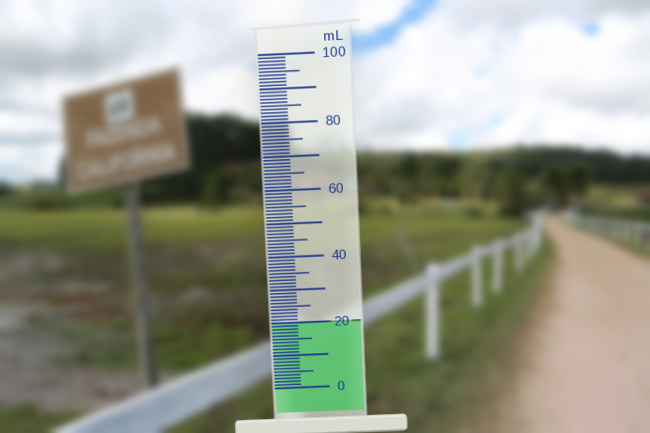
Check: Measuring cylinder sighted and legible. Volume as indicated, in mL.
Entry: 20 mL
